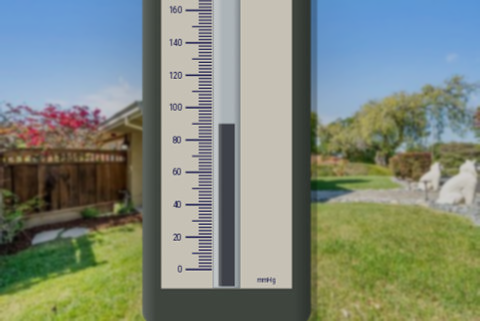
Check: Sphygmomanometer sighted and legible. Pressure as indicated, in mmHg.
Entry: 90 mmHg
